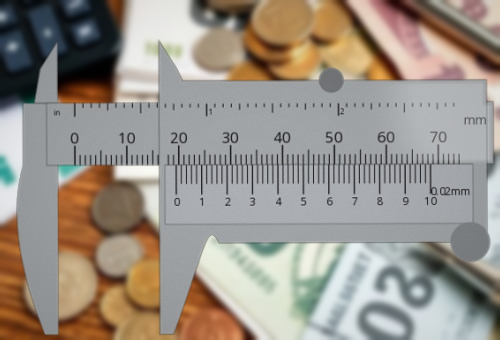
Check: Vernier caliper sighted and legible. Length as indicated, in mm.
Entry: 19.5 mm
